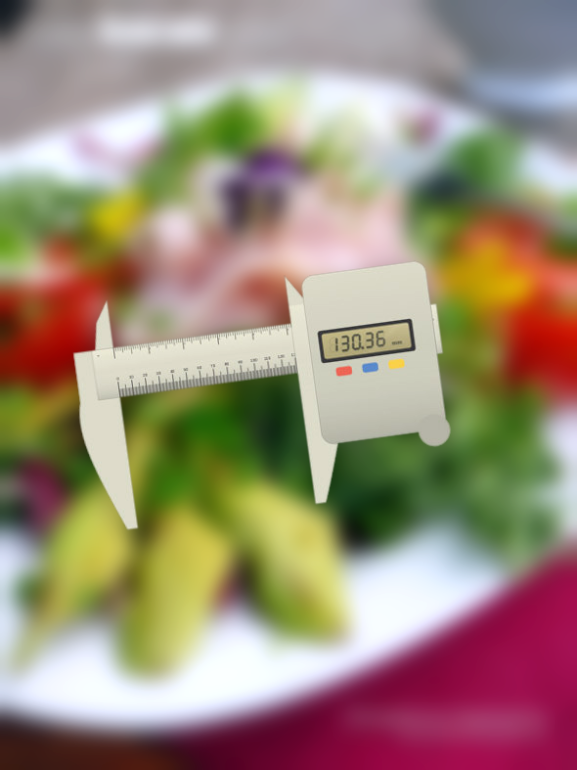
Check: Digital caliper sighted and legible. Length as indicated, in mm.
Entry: 130.36 mm
